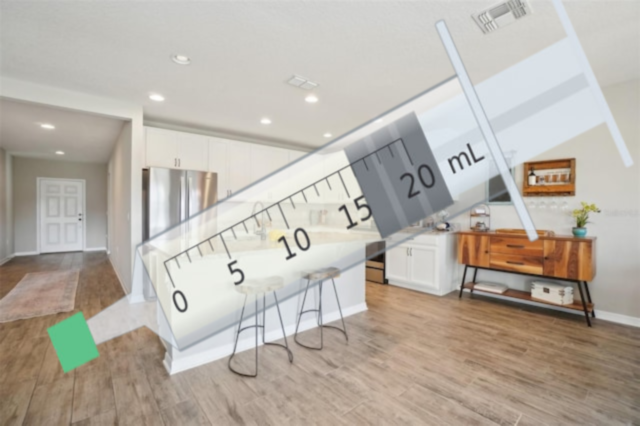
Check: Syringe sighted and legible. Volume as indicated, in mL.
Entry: 16 mL
